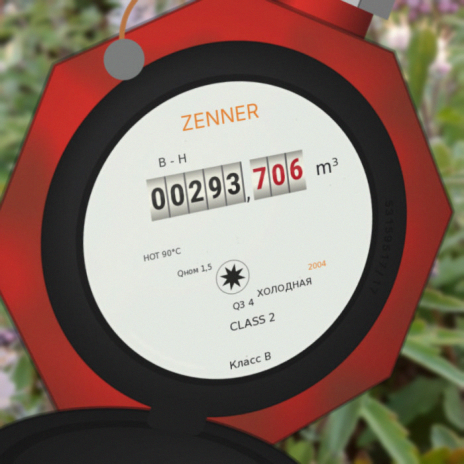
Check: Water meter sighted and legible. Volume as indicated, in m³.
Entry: 293.706 m³
